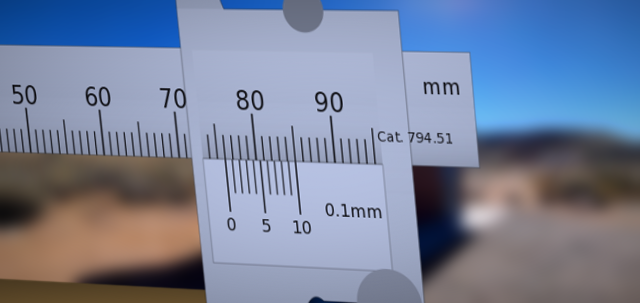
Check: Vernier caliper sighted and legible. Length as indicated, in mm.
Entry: 76.0 mm
